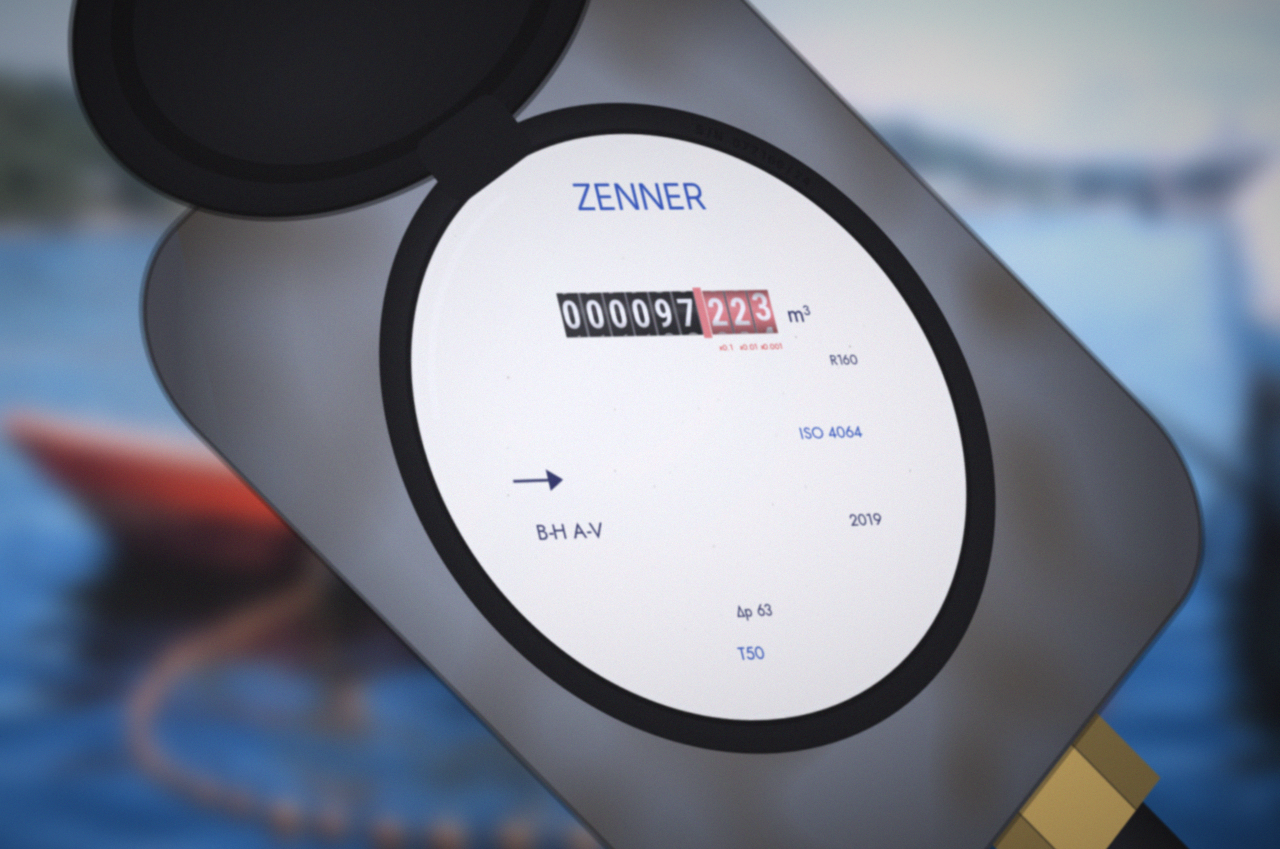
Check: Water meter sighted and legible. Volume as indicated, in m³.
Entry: 97.223 m³
